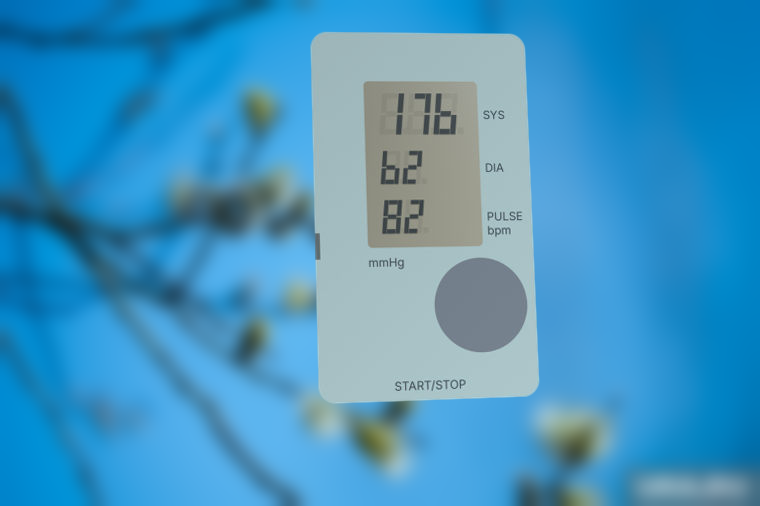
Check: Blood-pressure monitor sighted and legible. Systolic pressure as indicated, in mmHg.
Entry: 176 mmHg
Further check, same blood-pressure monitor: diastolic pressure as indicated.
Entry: 62 mmHg
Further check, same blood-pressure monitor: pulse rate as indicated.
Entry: 82 bpm
